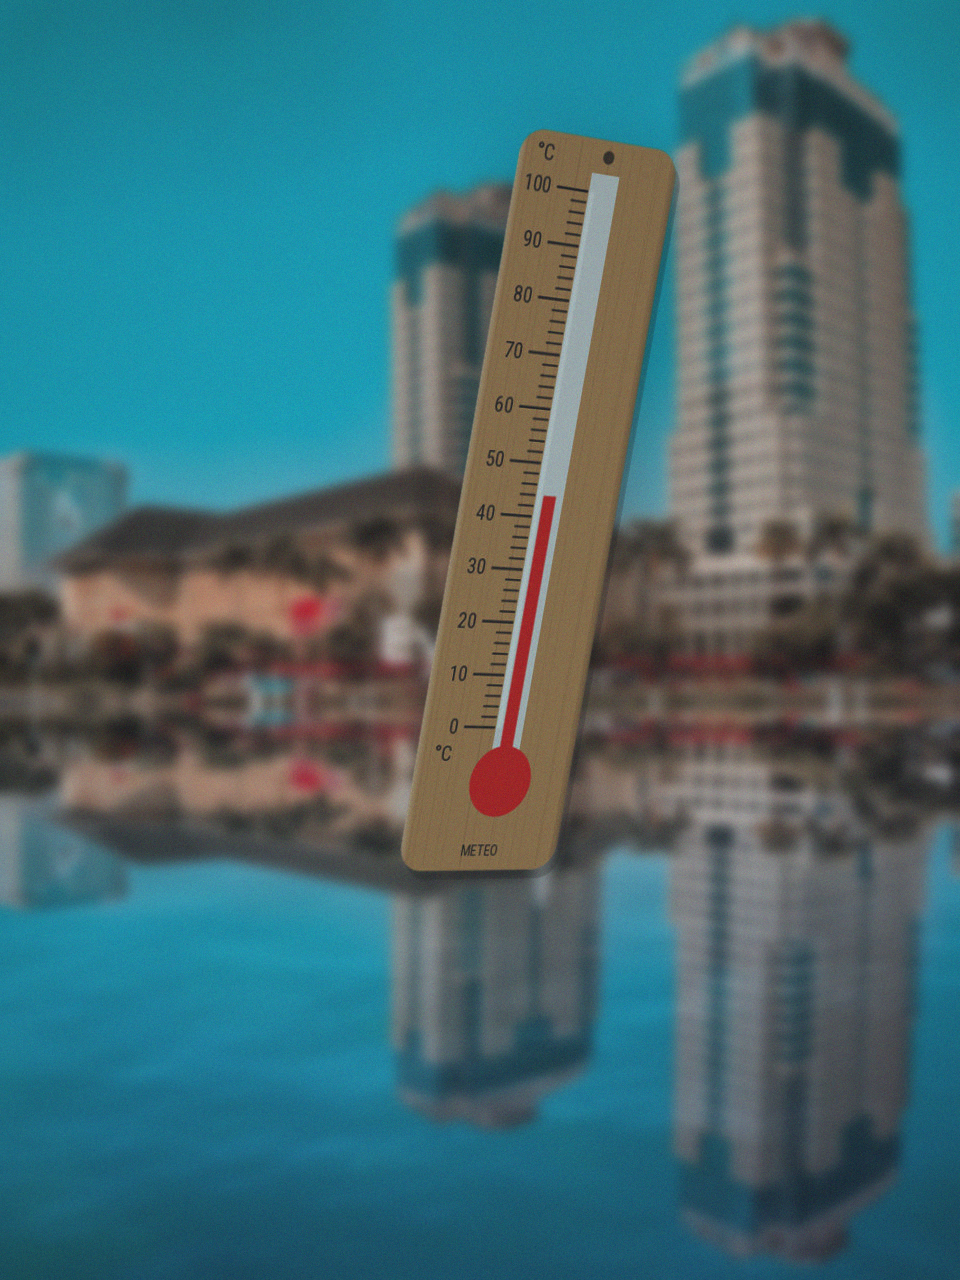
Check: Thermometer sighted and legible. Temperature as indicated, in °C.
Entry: 44 °C
